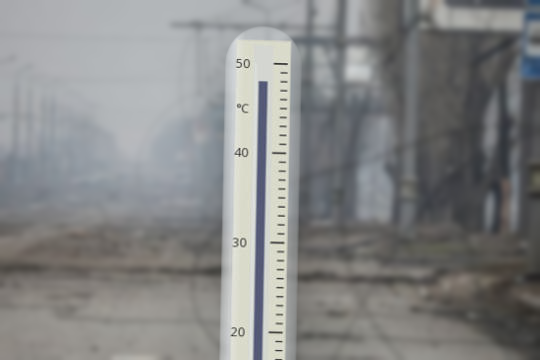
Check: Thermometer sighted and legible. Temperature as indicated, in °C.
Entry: 48 °C
